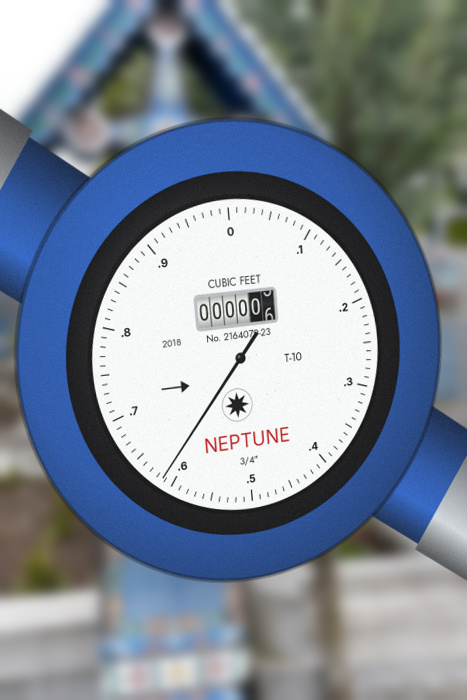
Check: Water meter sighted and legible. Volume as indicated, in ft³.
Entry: 5.61 ft³
